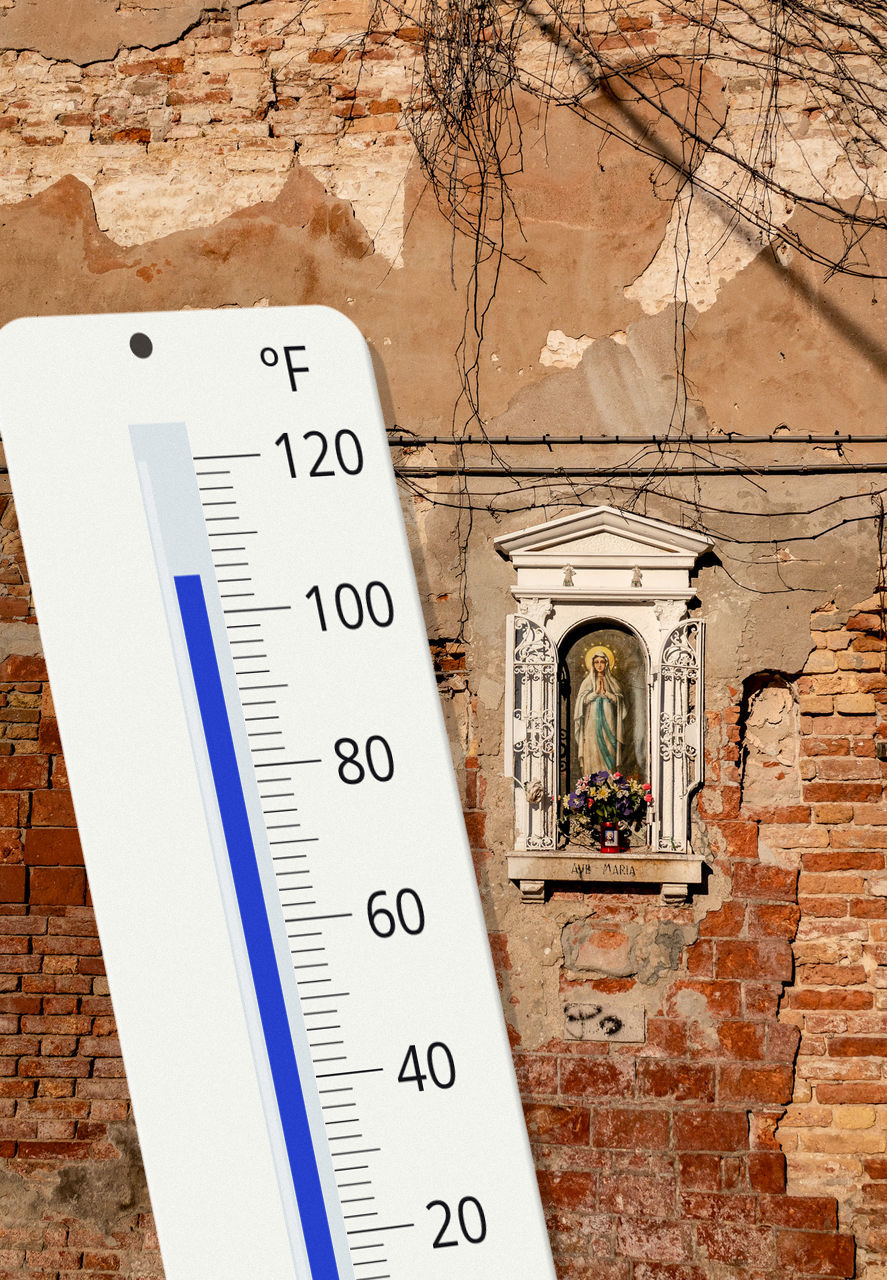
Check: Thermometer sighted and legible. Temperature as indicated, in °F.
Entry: 105 °F
